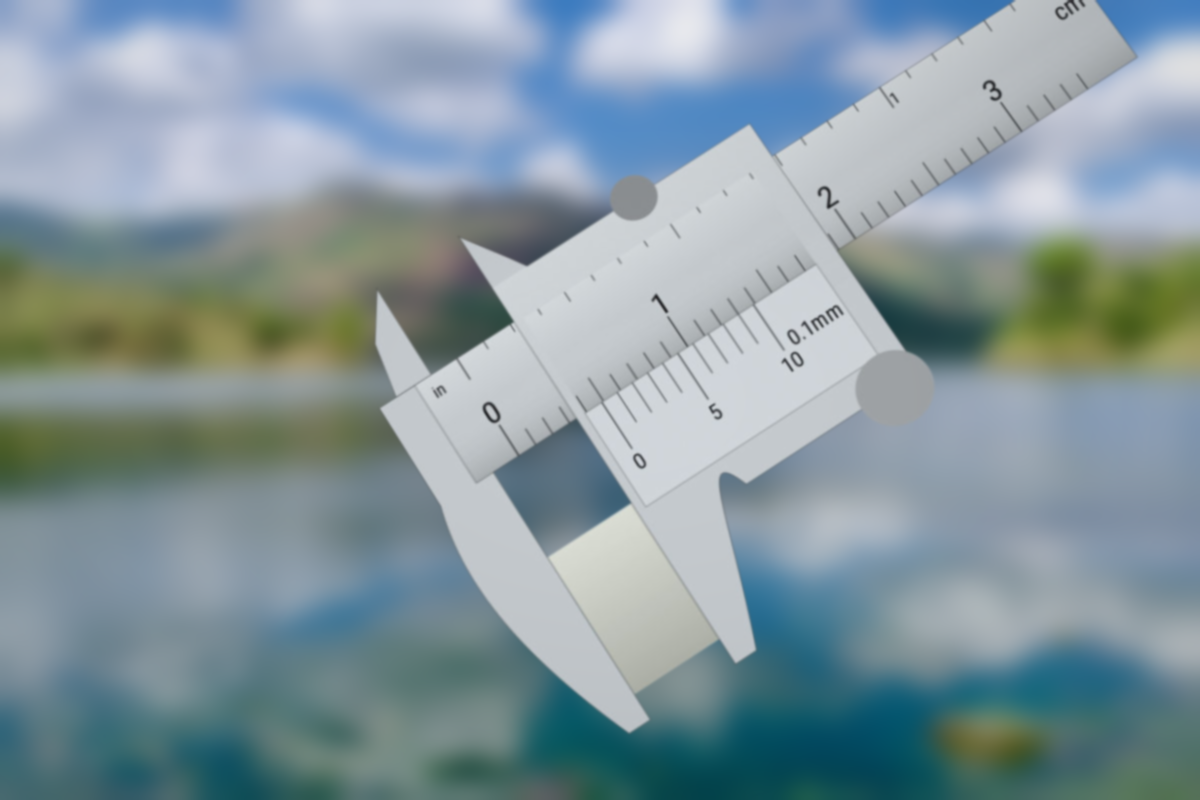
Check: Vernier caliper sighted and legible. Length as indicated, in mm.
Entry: 4.9 mm
